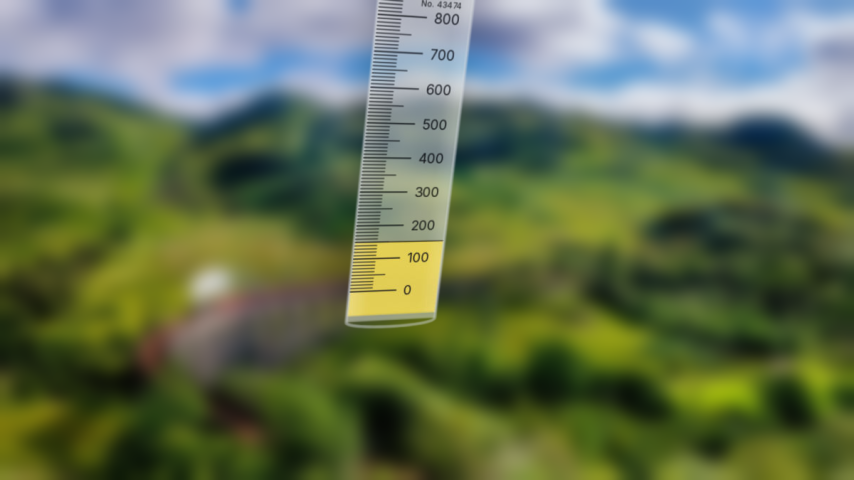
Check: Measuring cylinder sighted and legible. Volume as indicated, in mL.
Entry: 150 mL
